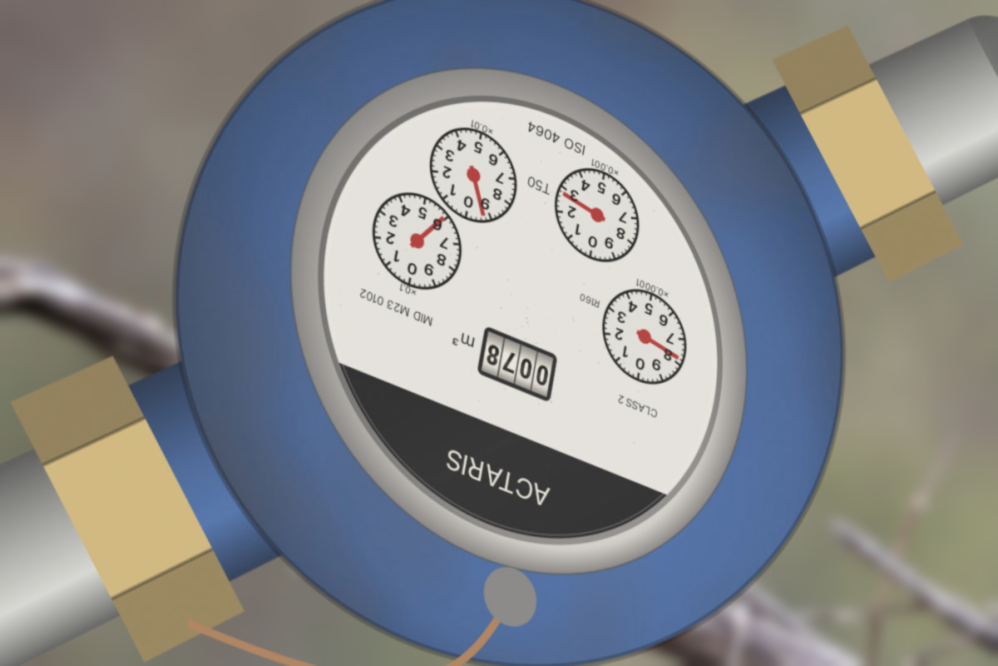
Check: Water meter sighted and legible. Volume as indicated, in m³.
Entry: 78.5927 m³
